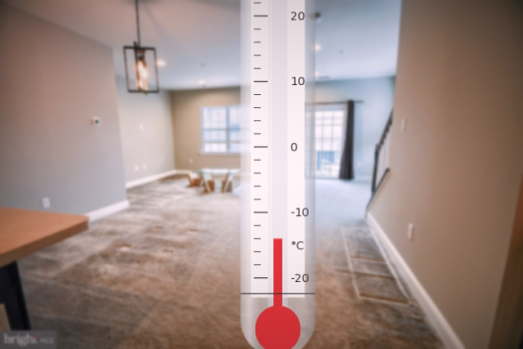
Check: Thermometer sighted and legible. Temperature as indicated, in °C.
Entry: -14 °C
